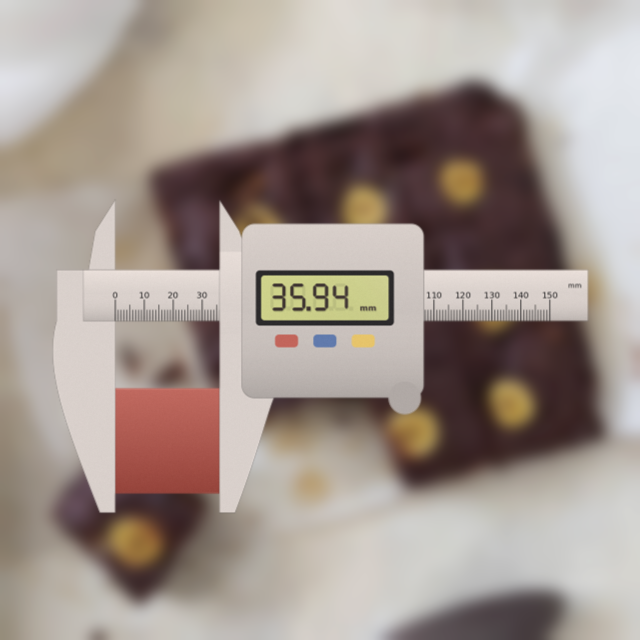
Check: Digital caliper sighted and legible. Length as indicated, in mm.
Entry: 35.94 mm
